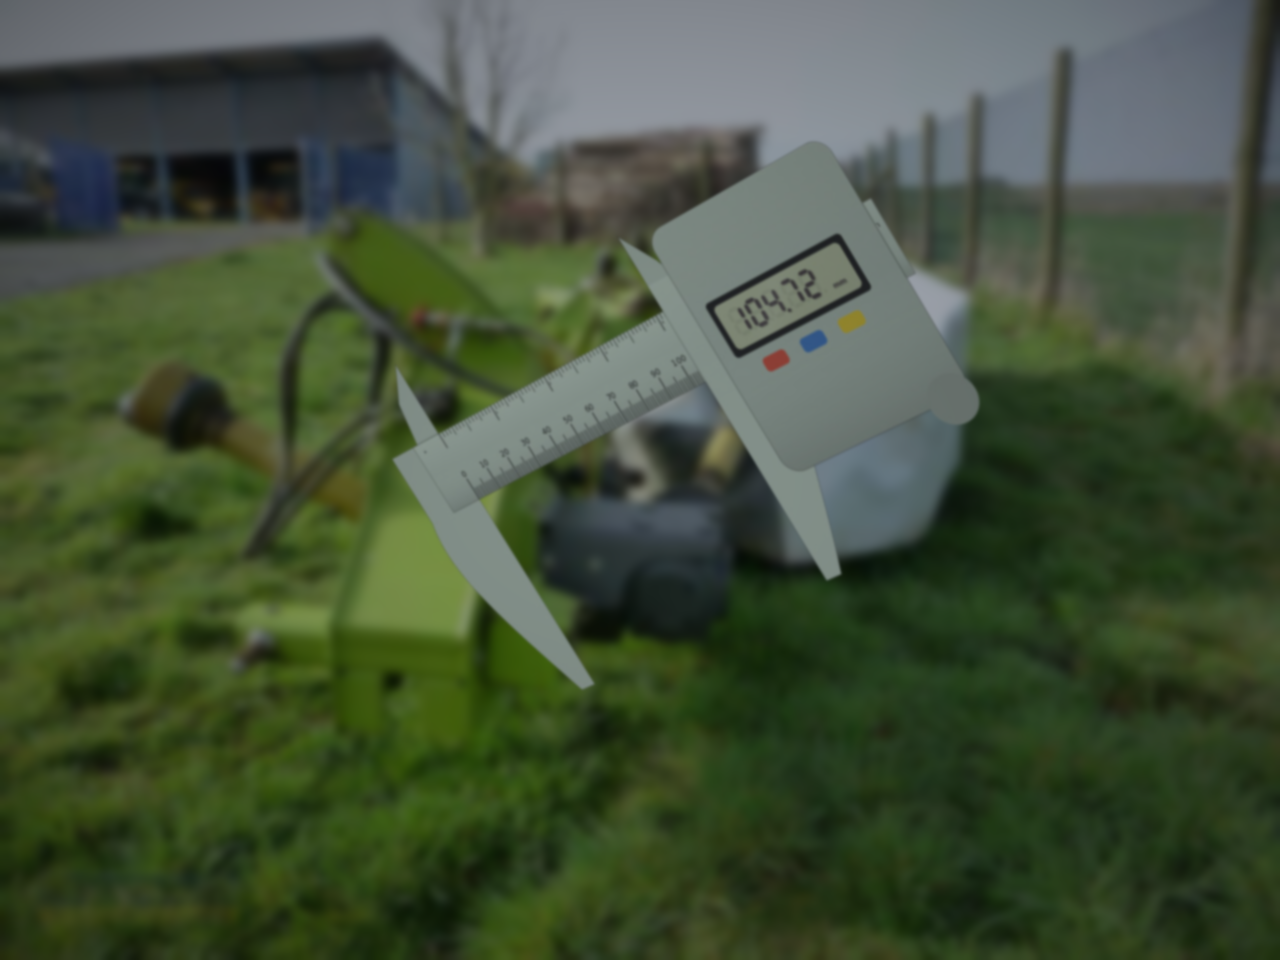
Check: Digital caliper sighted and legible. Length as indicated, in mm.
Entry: 104.72 mm
